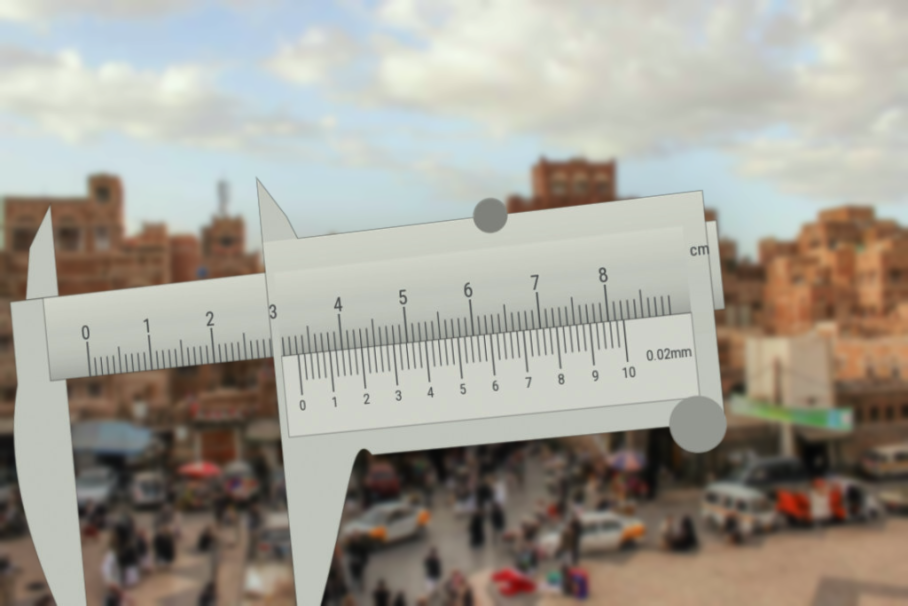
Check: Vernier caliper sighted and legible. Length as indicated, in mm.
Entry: 33.2 mm
